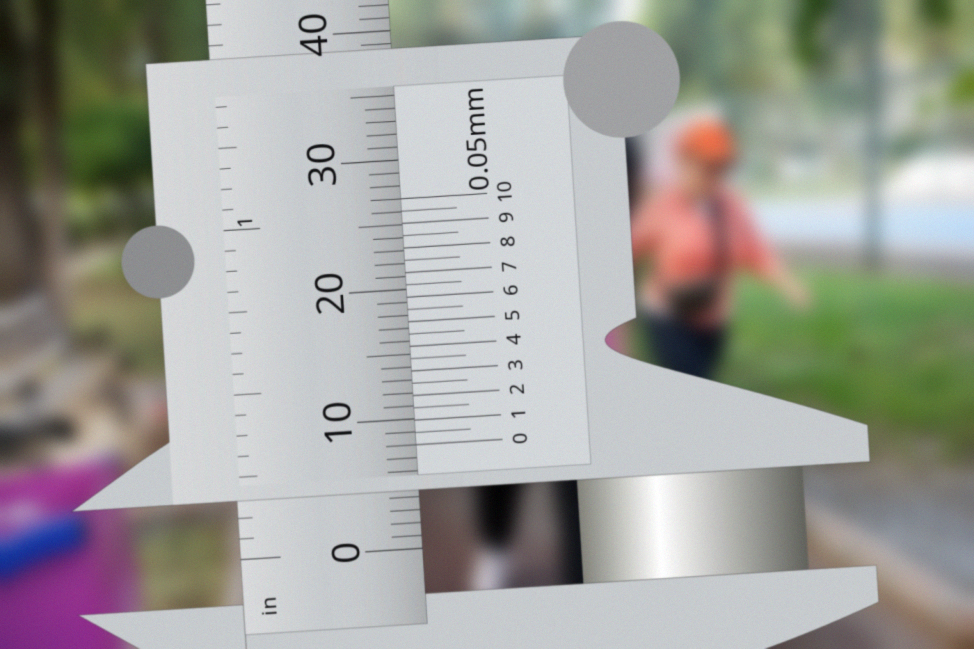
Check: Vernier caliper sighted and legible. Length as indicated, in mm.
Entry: 8.0 mm
